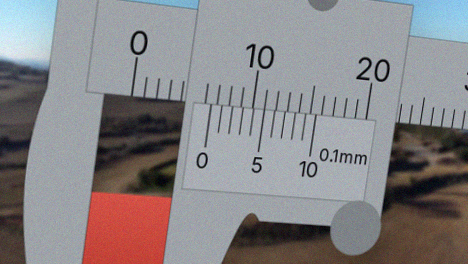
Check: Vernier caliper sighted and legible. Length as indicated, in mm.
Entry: 6.5 mm
